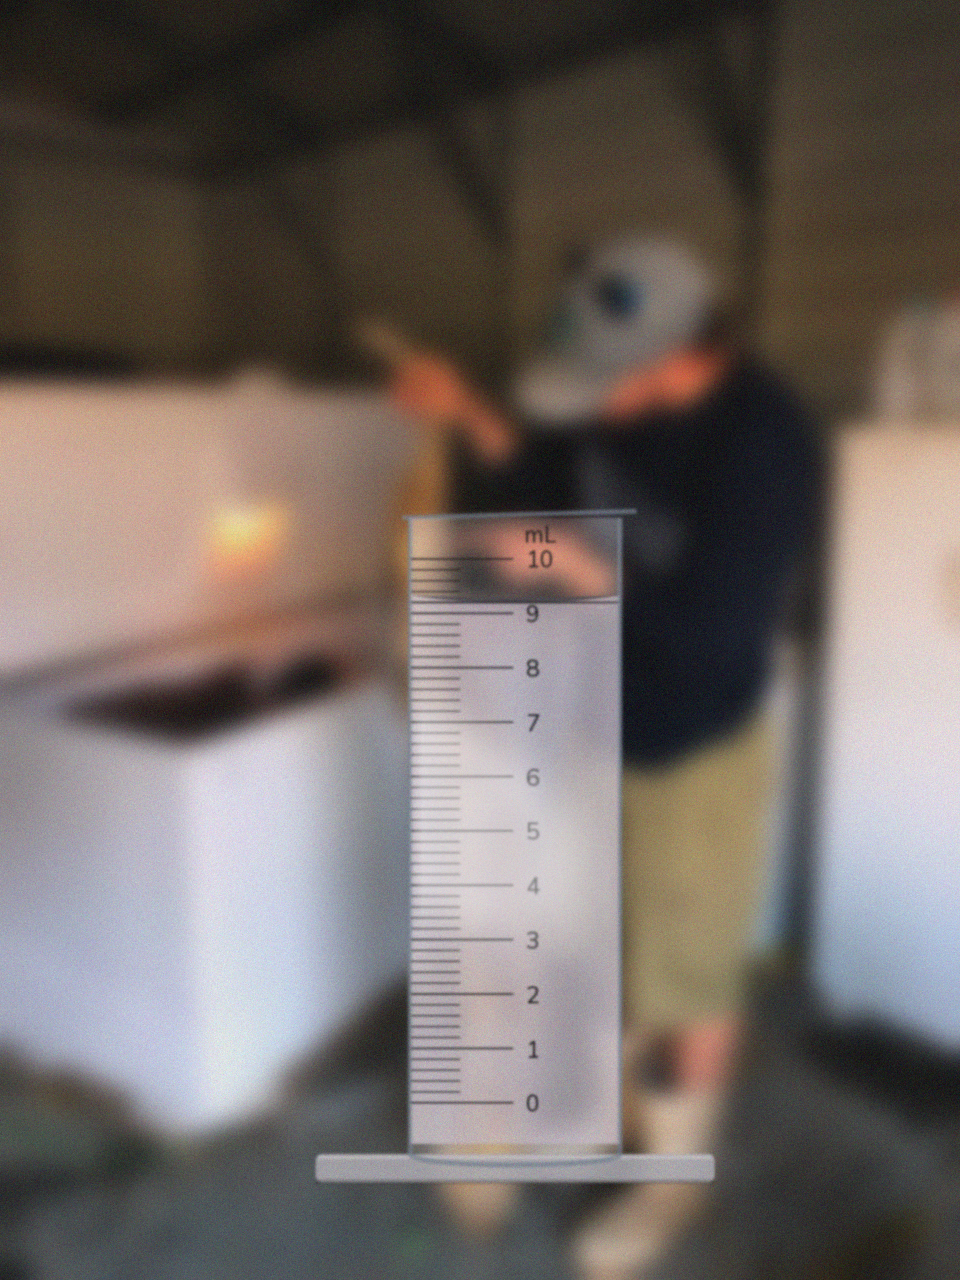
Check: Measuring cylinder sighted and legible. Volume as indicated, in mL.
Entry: 9.2 mL
